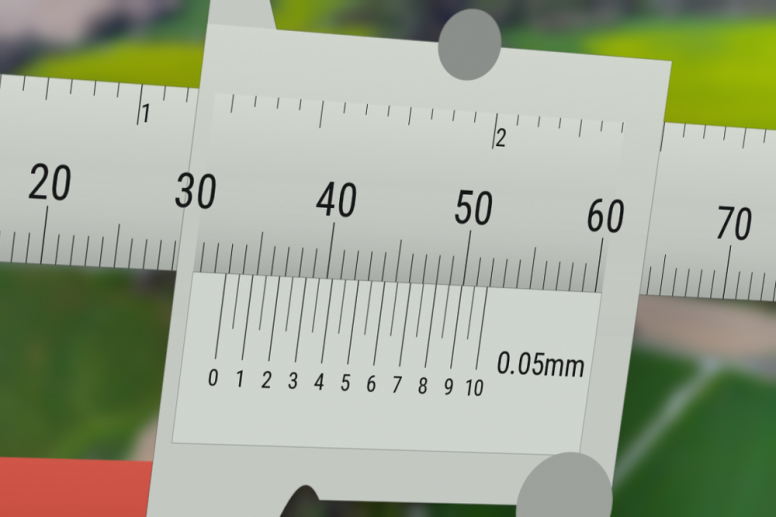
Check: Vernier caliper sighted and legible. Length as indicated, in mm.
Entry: 32.8 mm
